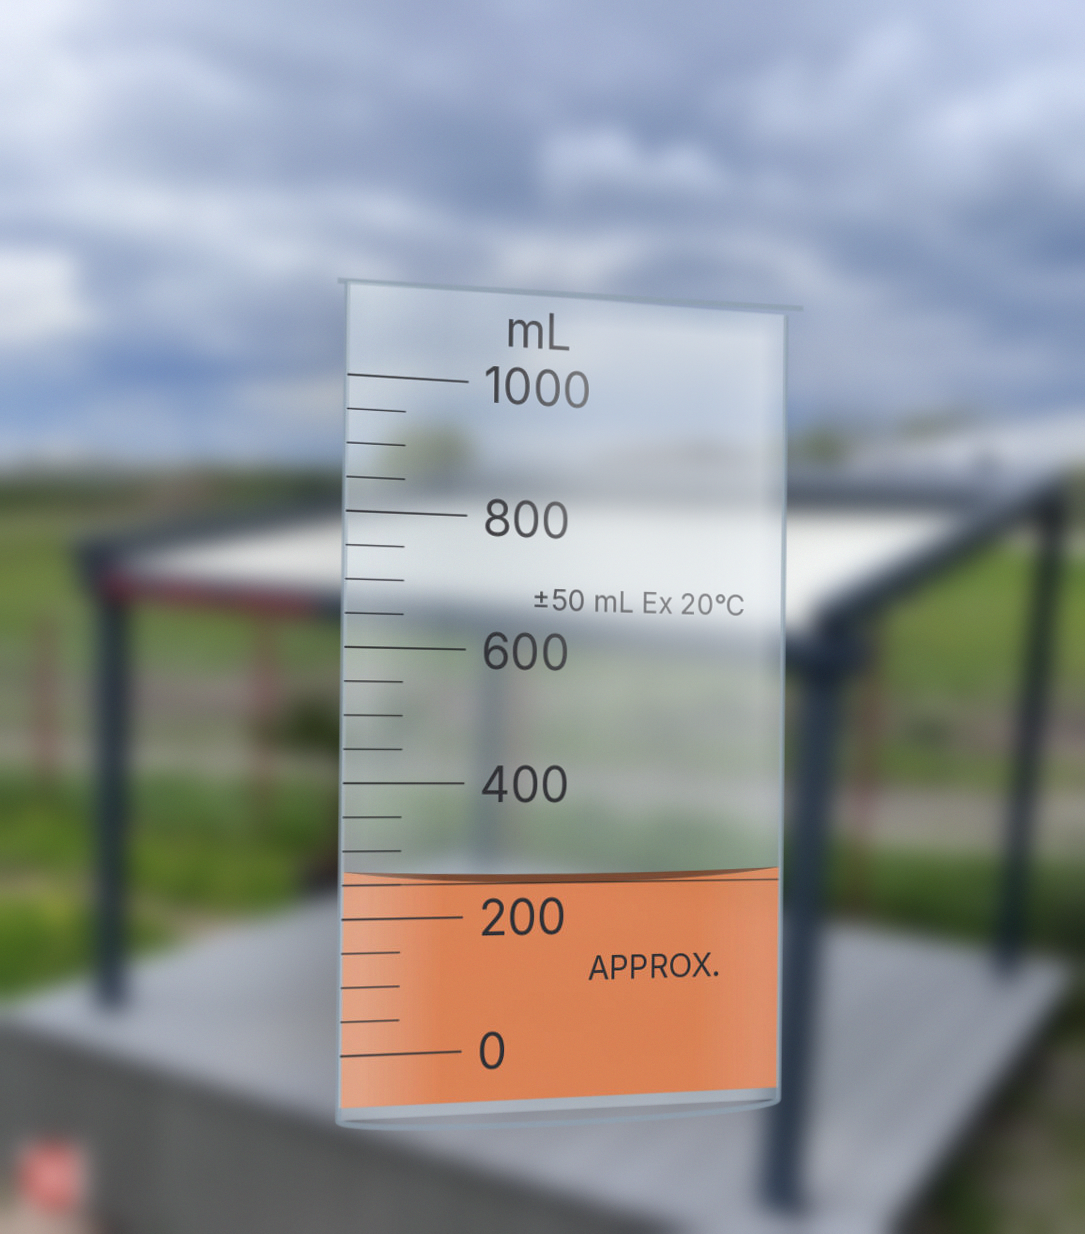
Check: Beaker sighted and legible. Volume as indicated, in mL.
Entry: 250 mL
